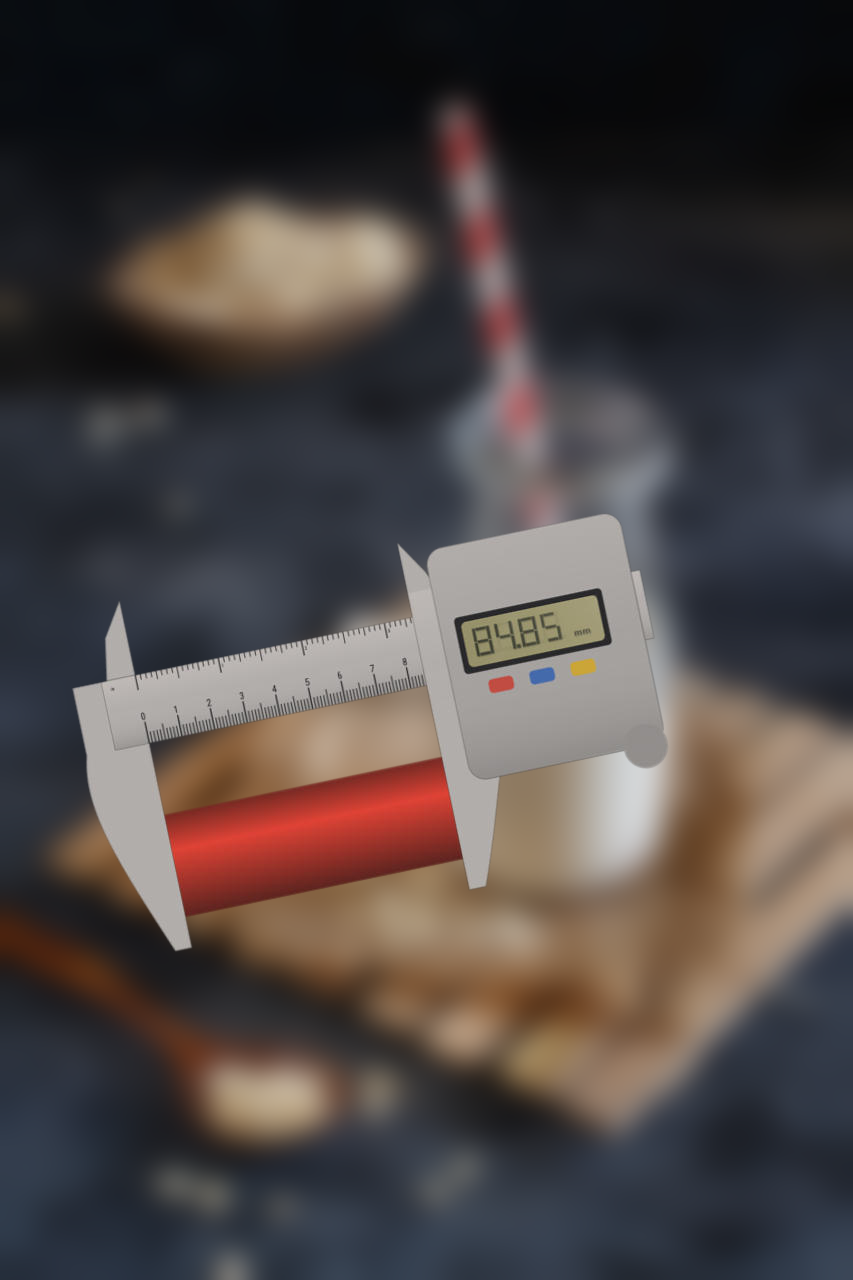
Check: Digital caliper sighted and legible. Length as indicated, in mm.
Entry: 84.85 mm
